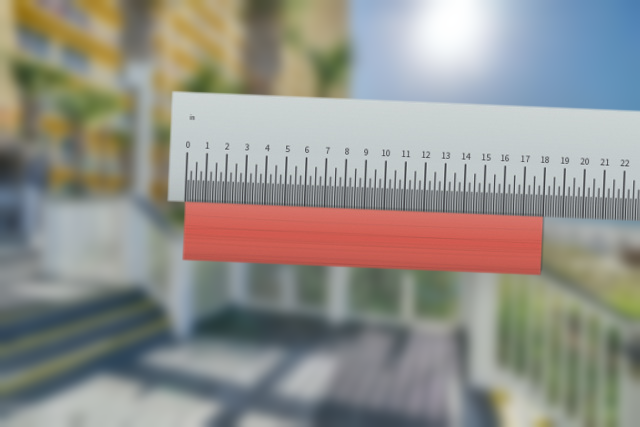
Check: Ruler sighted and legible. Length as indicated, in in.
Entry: 18 in
